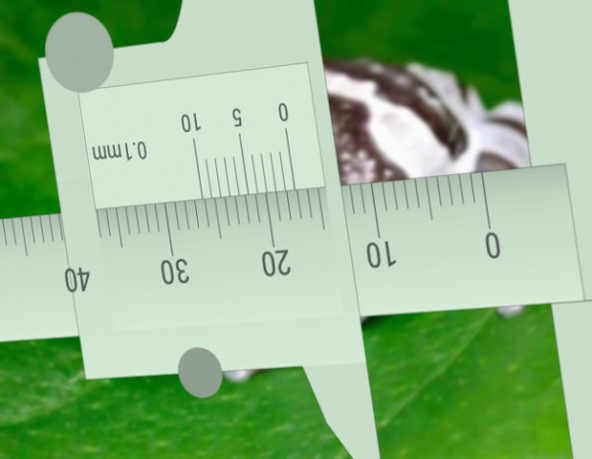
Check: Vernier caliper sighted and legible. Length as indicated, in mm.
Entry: 17.2 mm
